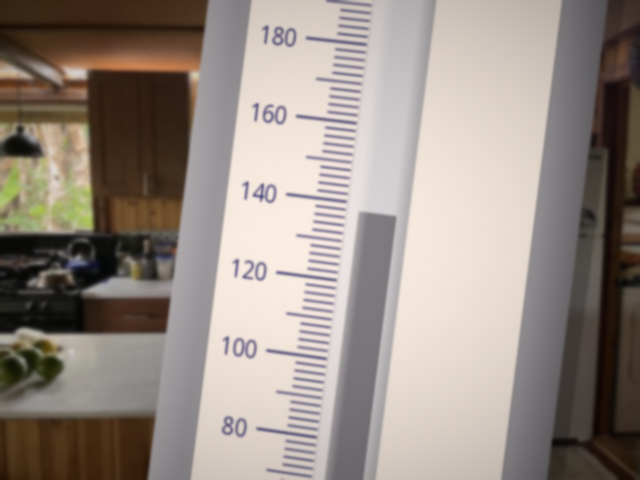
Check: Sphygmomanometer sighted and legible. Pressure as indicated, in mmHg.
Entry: 138 mmHg
